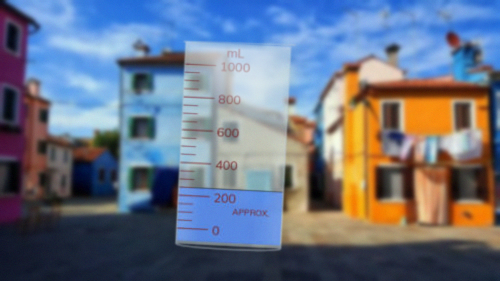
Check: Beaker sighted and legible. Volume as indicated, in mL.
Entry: 250 mL
